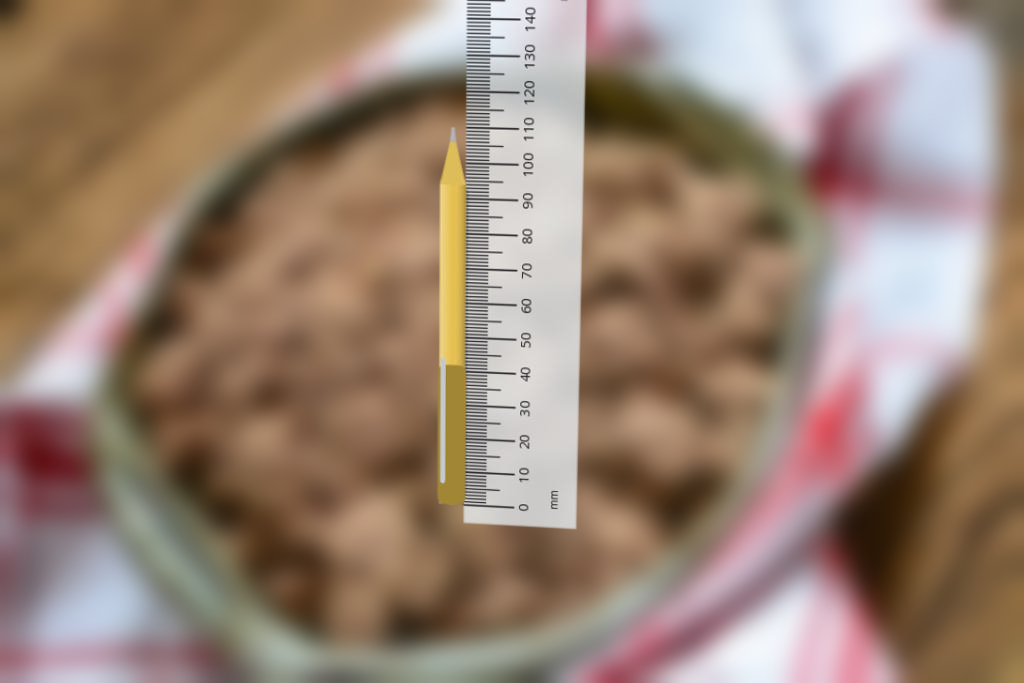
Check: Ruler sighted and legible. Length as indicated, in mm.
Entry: 110 mm
